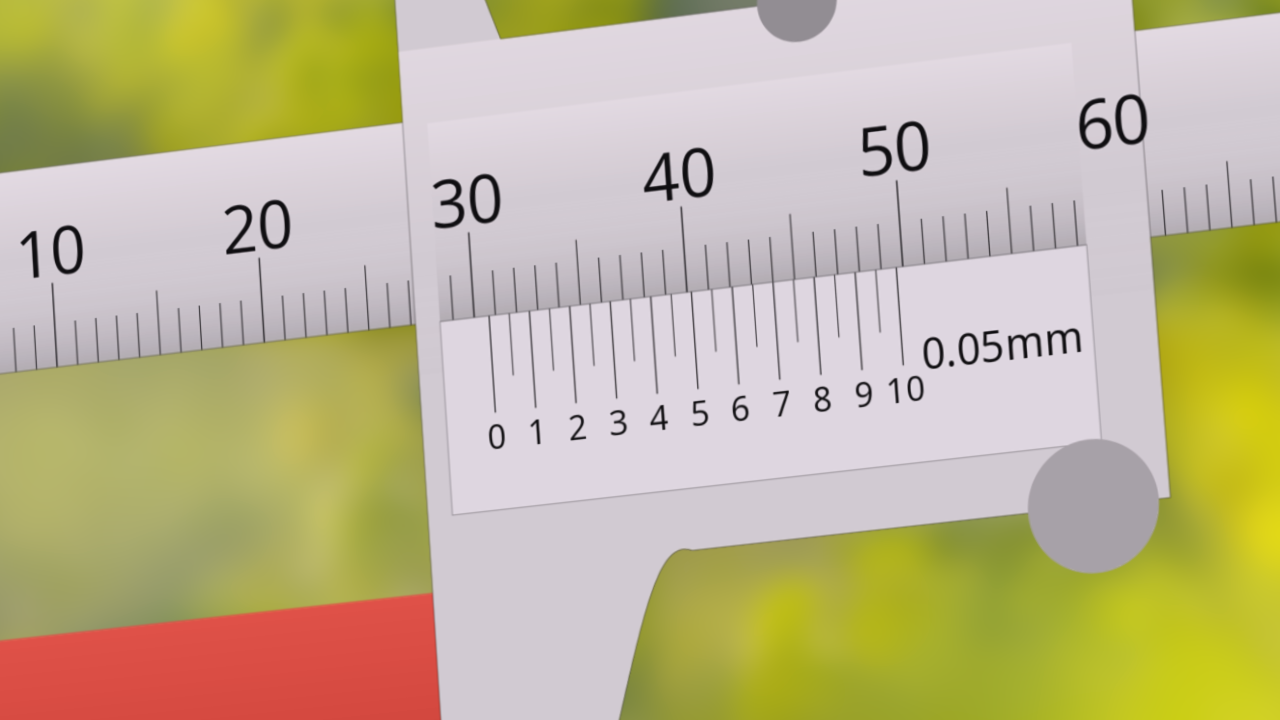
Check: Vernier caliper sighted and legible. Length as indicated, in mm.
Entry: 30.7 mm
